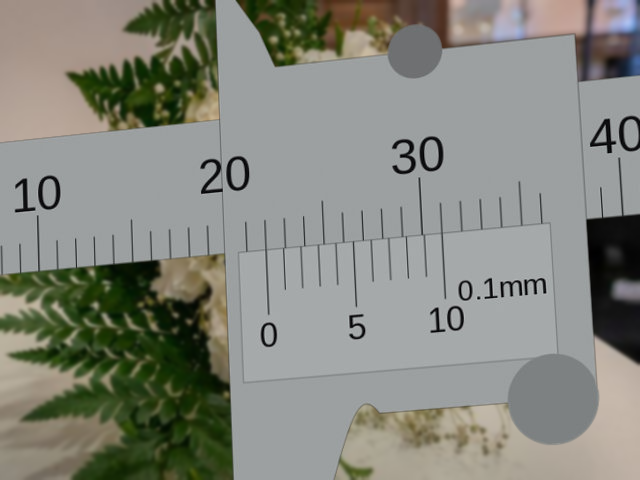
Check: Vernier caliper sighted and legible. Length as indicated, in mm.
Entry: 22.0 mm
